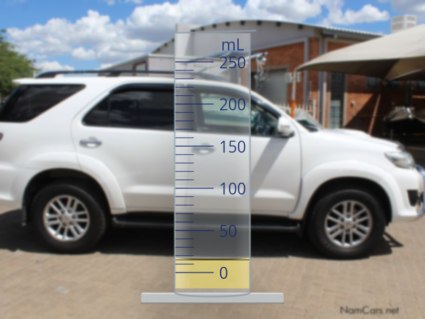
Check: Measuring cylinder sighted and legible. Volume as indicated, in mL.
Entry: 15 mL
